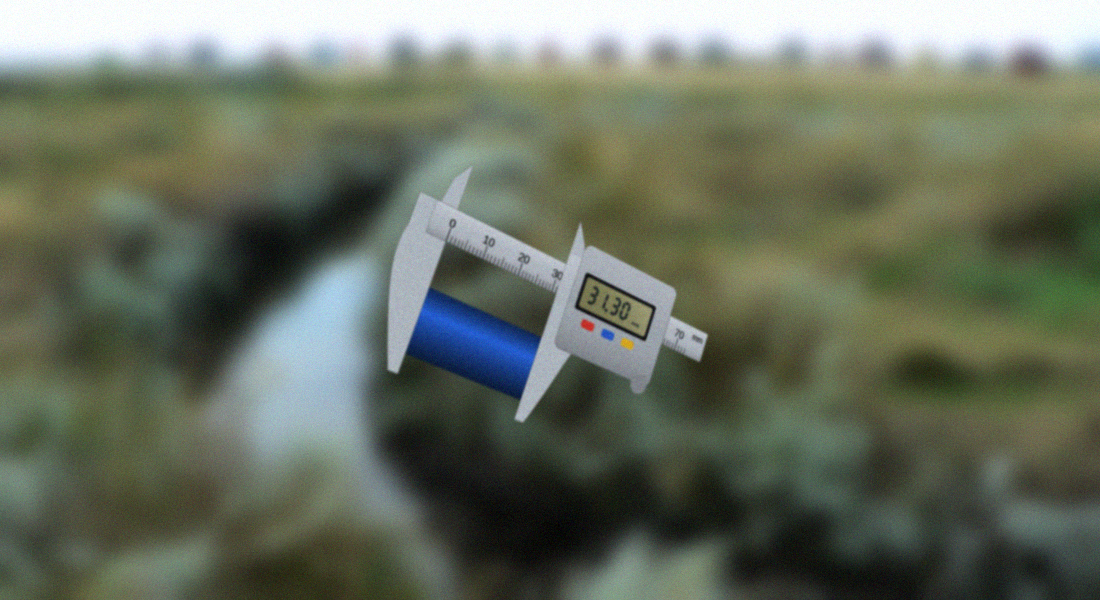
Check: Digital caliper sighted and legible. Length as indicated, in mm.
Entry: 31.30 mm
